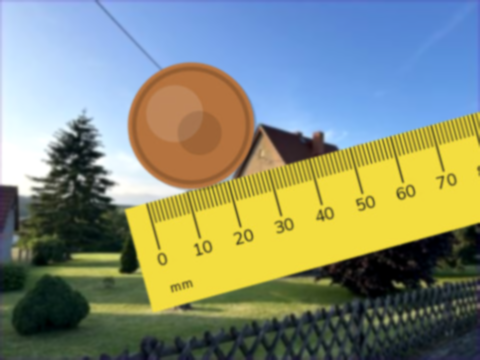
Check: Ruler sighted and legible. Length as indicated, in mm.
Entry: 30 mm
